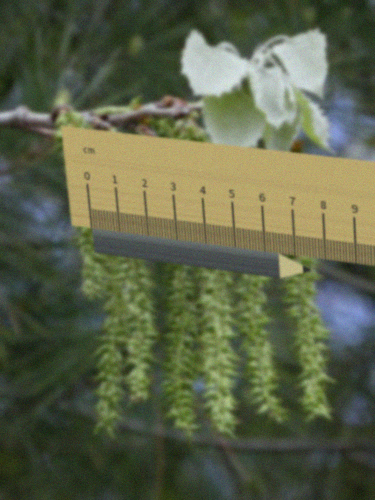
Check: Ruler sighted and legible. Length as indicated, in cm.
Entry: 7.5 cm
